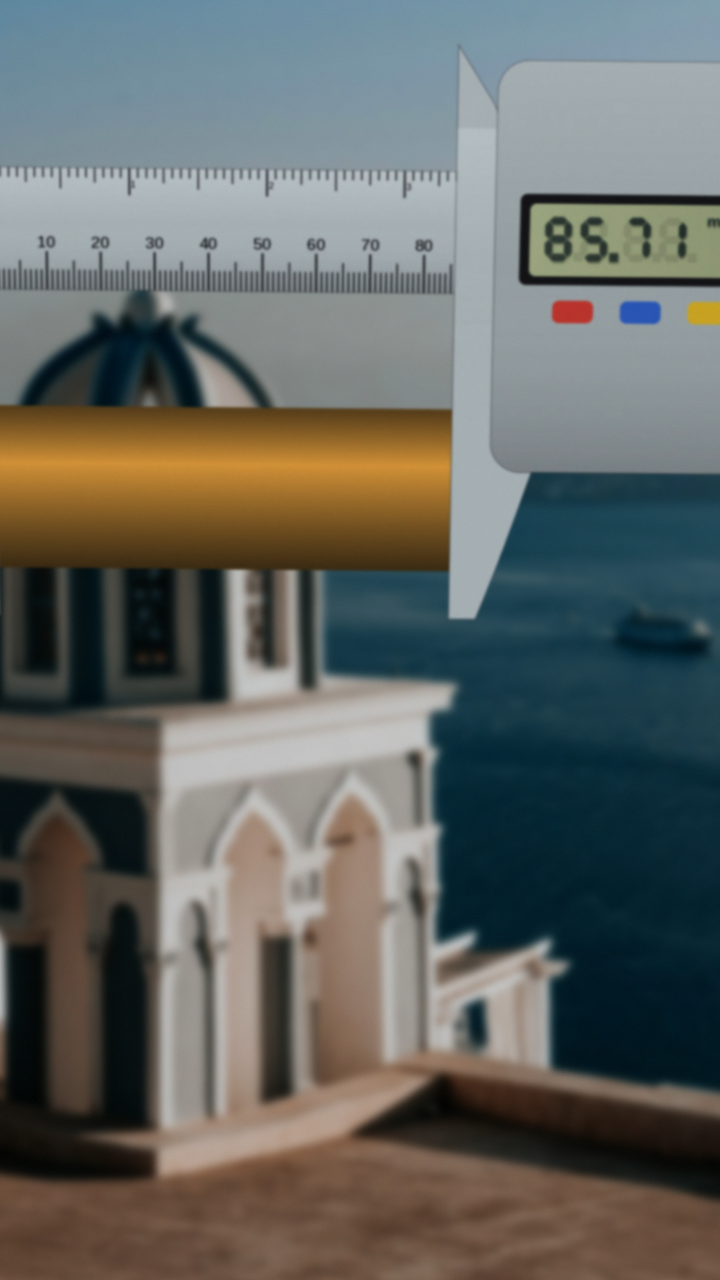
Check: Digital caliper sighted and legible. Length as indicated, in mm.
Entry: 85.71 mm
